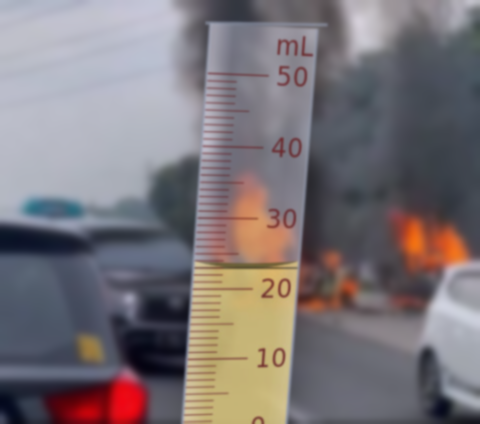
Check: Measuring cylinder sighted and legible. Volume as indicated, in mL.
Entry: 23 mL
